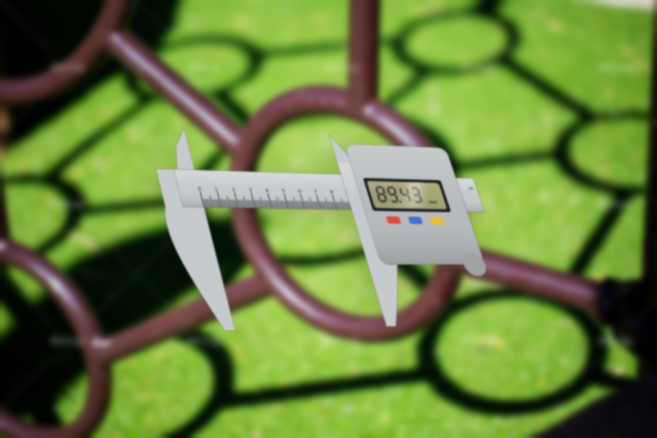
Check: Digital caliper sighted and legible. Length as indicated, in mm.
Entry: 89.43 mm
